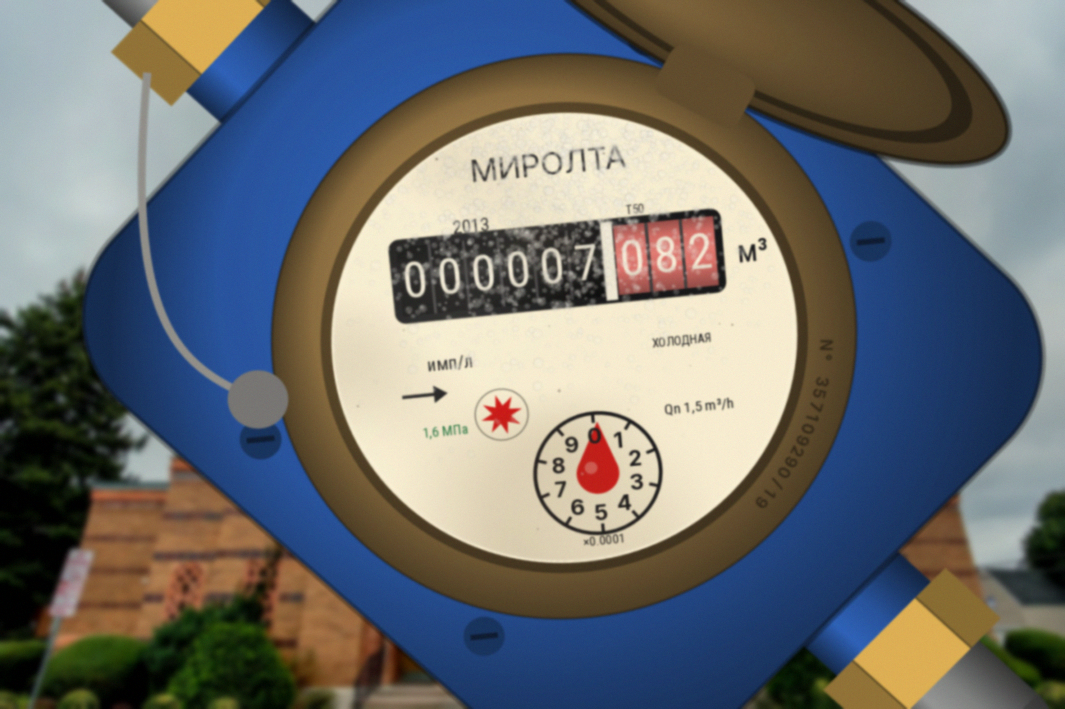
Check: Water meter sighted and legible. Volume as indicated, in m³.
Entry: 7.0820 m³
